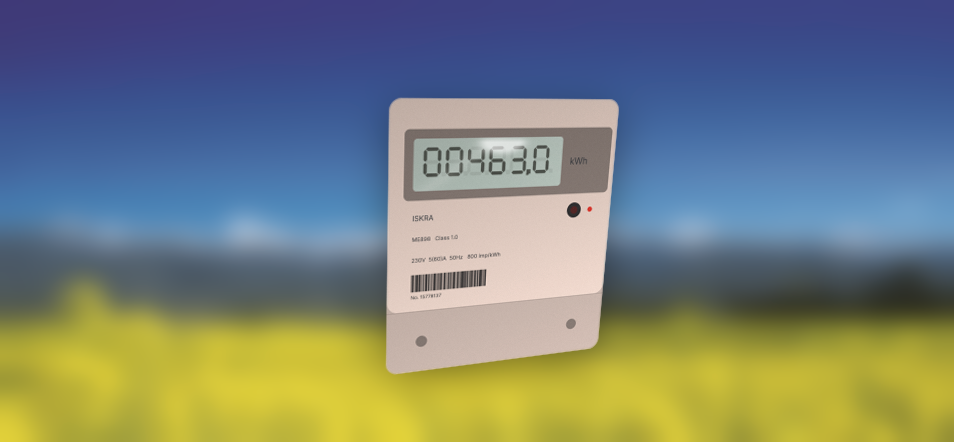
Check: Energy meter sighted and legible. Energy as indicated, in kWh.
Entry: 463.0 kWh
